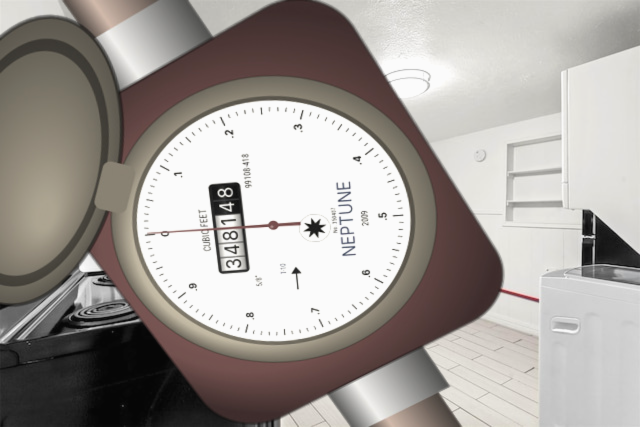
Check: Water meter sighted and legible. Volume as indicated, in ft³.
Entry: 348148.00 ft³
